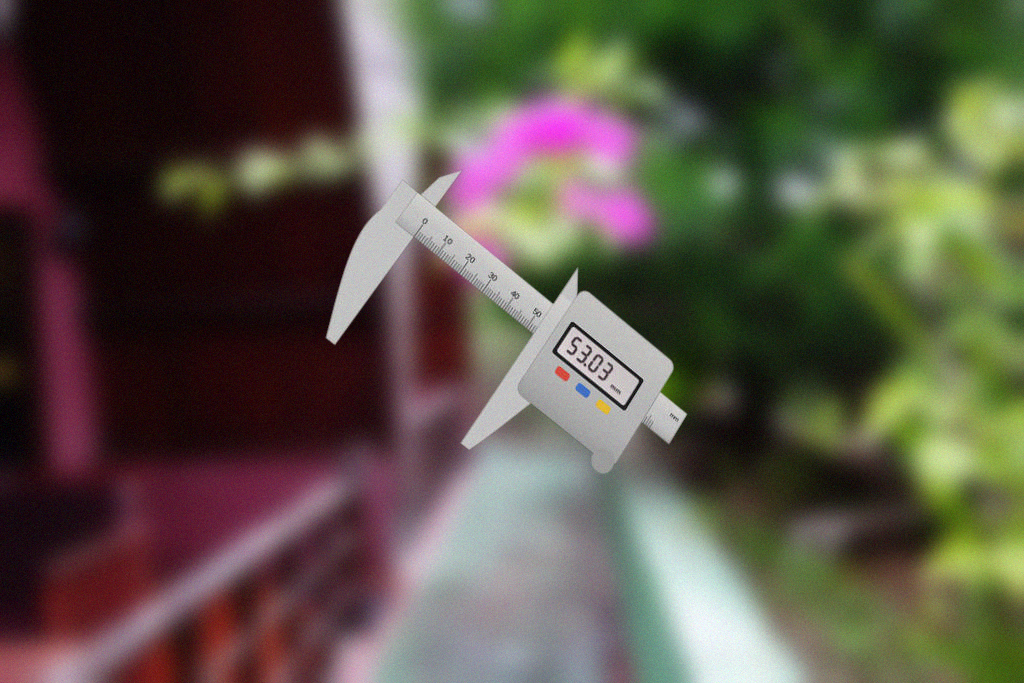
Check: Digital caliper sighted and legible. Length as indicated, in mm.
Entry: 53.03 mm
